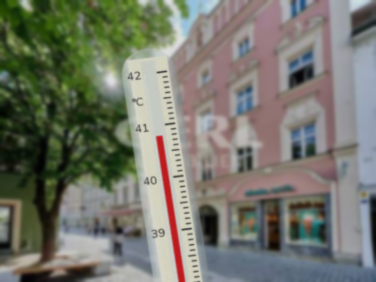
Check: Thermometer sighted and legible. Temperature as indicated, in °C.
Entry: 40.8 °C
